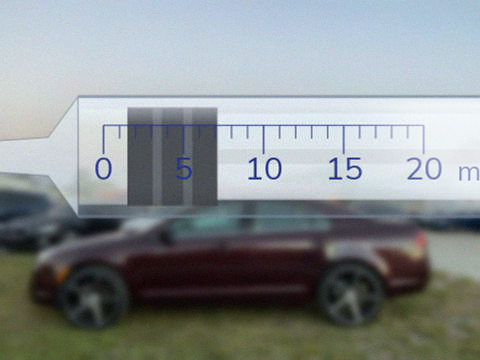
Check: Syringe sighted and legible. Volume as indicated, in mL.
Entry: 1.5 mL
